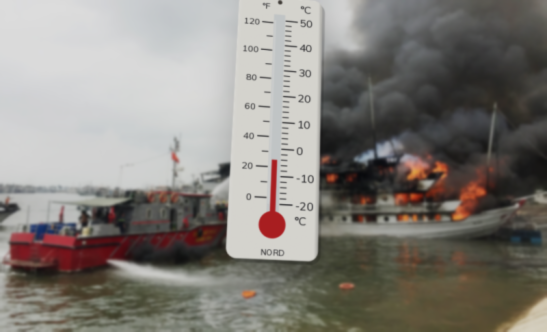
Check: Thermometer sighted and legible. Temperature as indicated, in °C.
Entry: -4 °C
